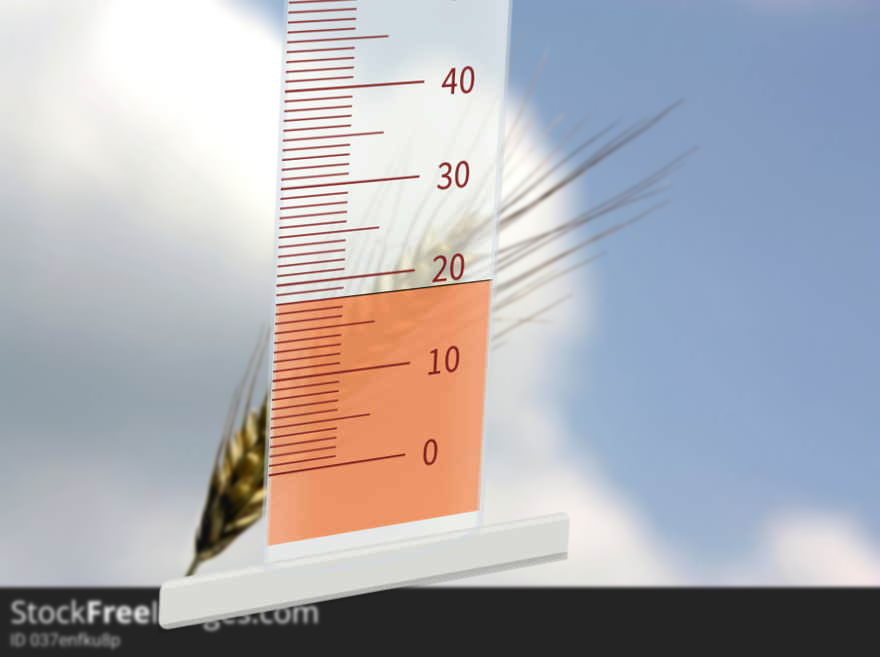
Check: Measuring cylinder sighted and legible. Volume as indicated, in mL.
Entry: 18 mL
